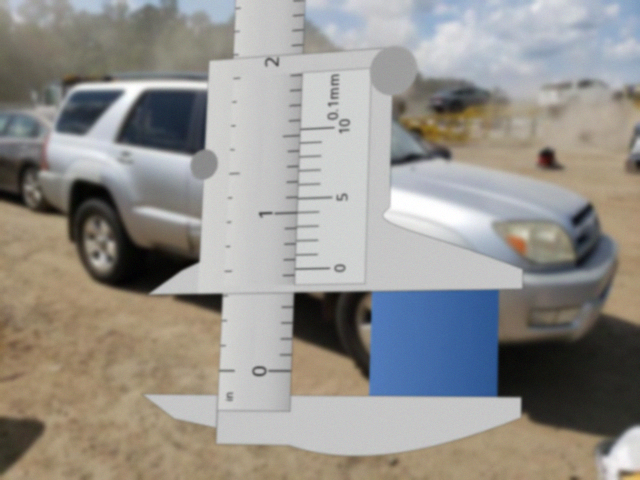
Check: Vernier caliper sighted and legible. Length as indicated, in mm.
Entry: 6.4 mm
